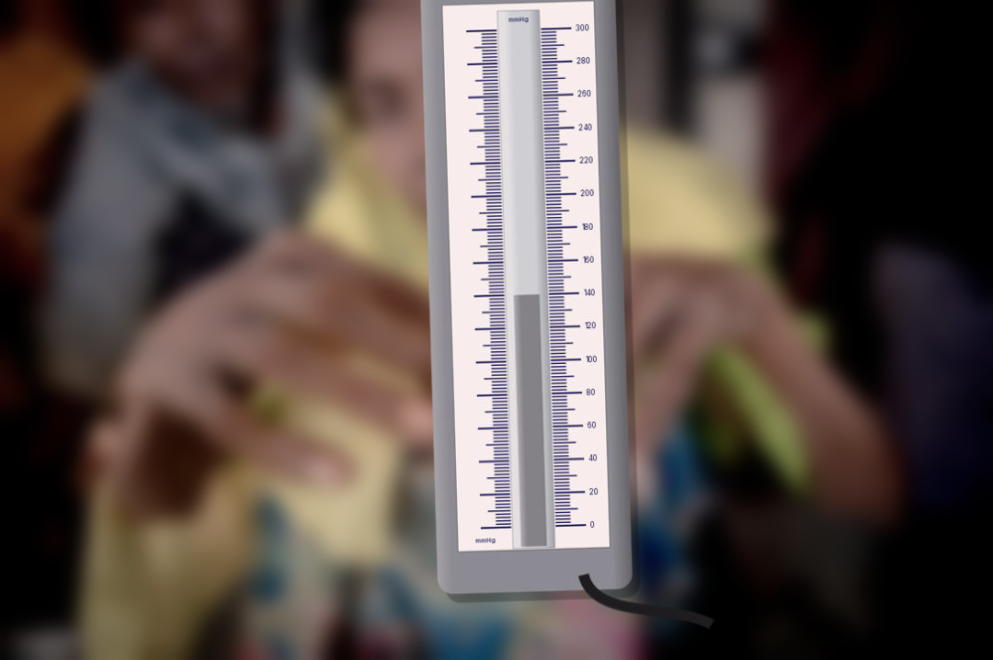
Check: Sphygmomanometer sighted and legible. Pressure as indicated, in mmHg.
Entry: 140 mmHg
